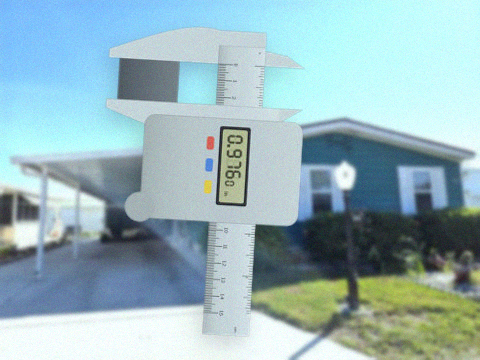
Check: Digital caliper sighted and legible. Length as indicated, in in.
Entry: 0.9760 in
